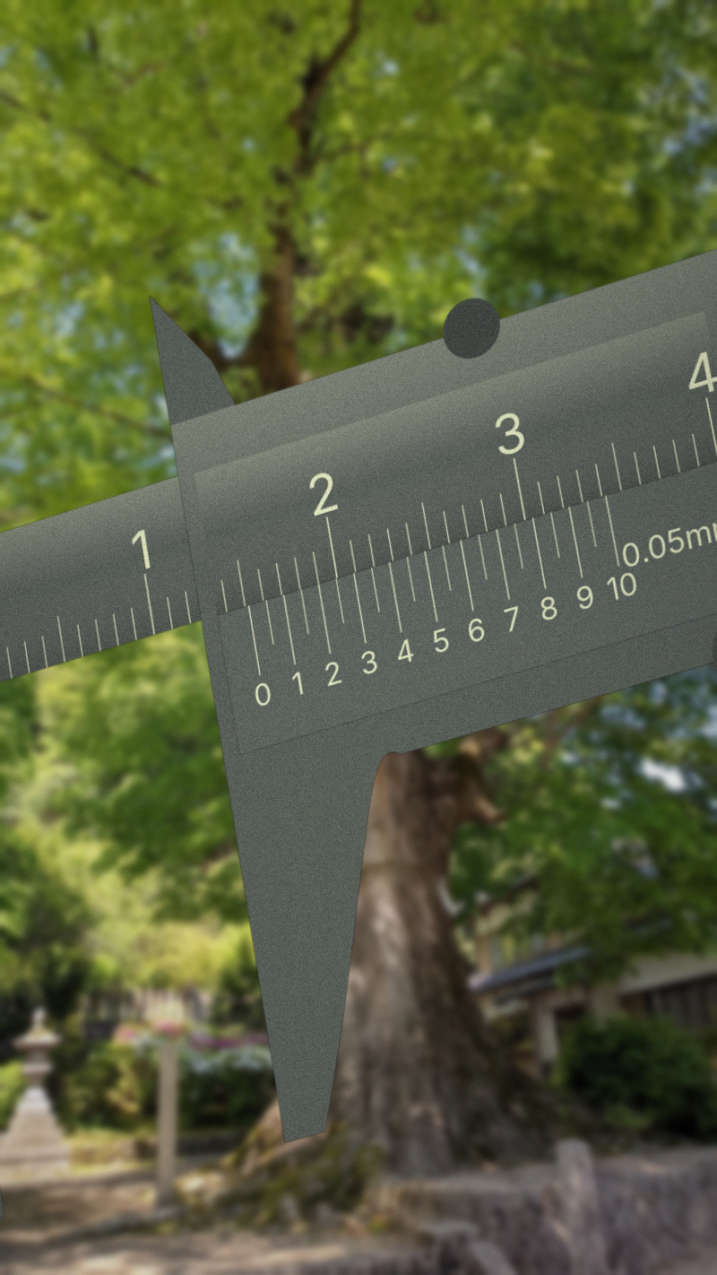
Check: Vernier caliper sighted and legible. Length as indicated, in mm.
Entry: 15.2 mm
